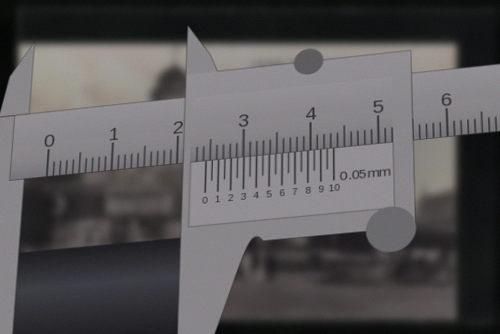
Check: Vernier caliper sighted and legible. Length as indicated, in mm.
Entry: 24.4 mm
